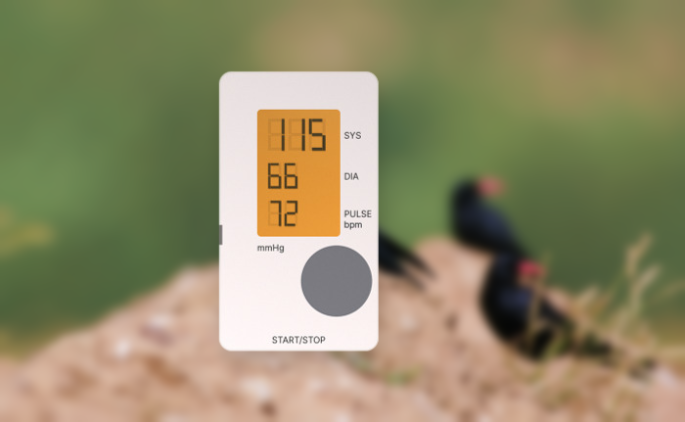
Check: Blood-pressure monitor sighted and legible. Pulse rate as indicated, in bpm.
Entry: 72 bpm
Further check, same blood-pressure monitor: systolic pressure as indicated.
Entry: 115 mmHg
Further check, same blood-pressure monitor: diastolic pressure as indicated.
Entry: 66 mmHg
